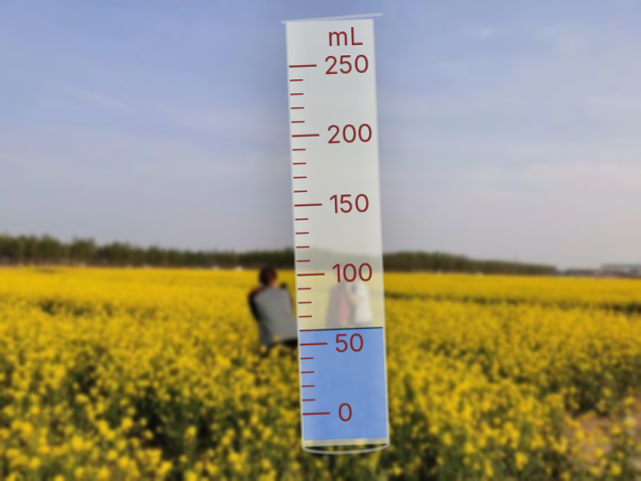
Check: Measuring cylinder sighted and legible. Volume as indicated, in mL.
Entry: 60 mL
